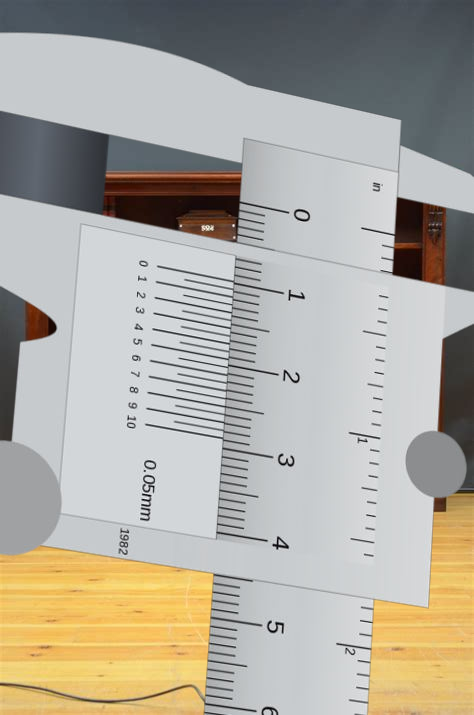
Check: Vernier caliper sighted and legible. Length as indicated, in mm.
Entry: 9.8 mm
